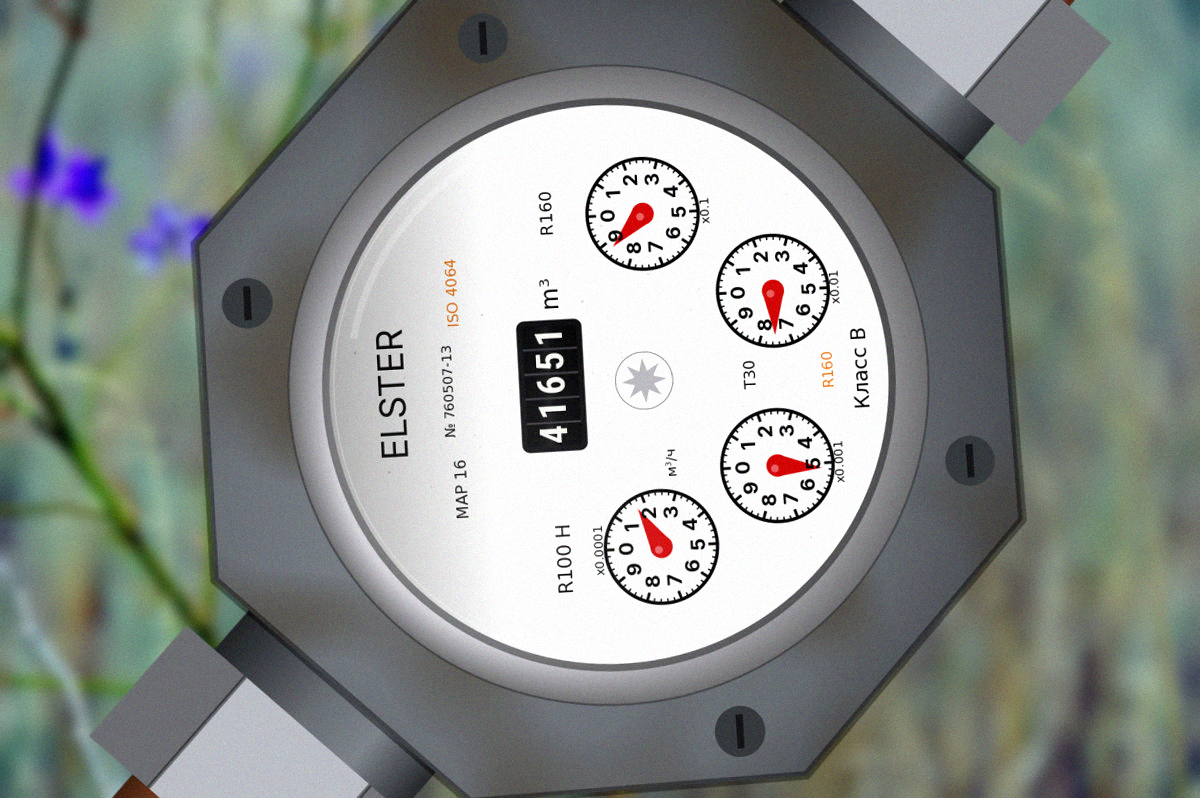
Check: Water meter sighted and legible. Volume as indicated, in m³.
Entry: 41651.8751 m³
